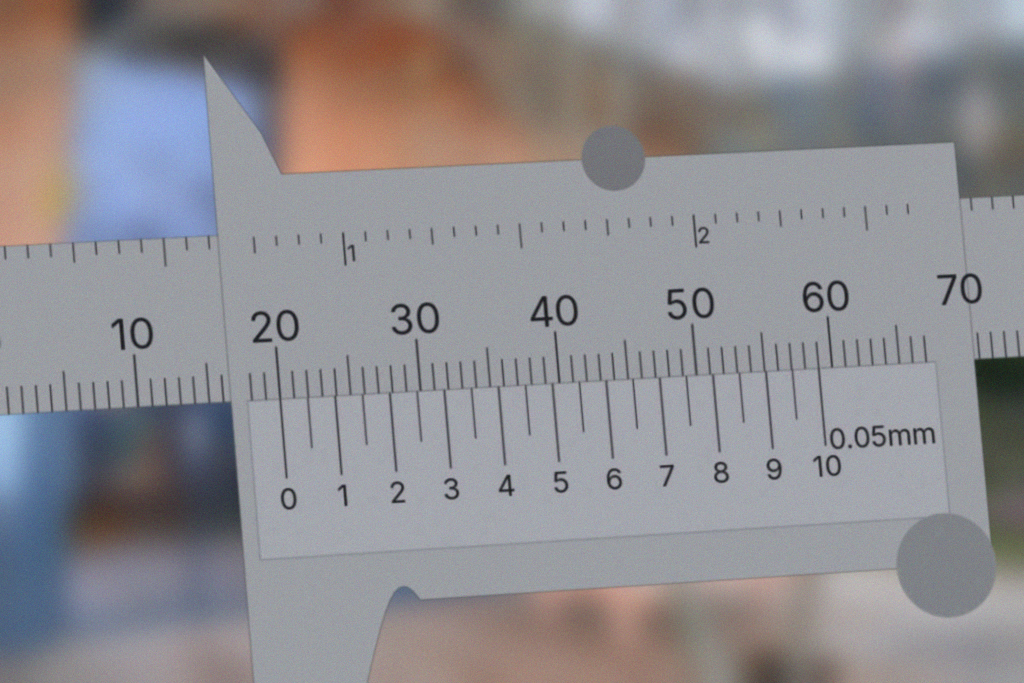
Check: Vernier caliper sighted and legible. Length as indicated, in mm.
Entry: 20.0 mm
